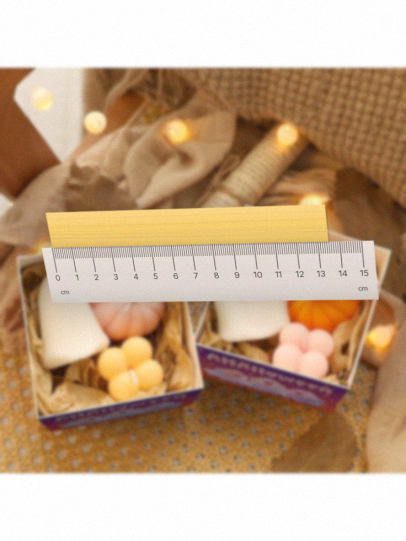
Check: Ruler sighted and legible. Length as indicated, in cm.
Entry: 13.5 cm
